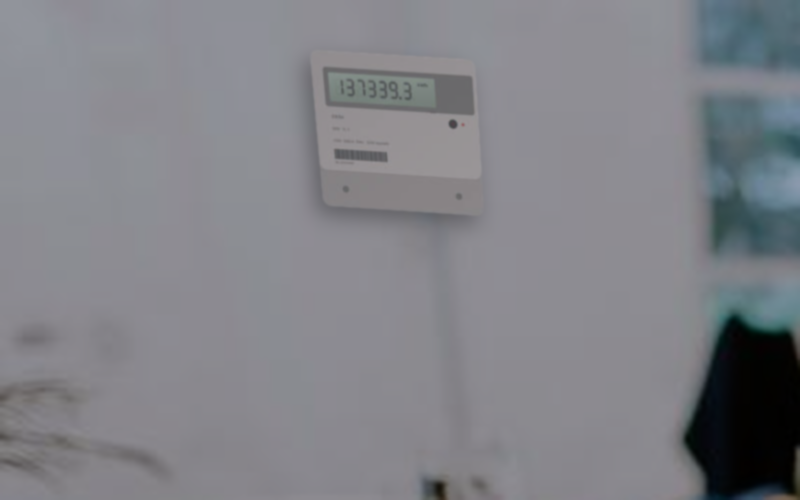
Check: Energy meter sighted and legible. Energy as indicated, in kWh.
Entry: 137339.3 kWh
